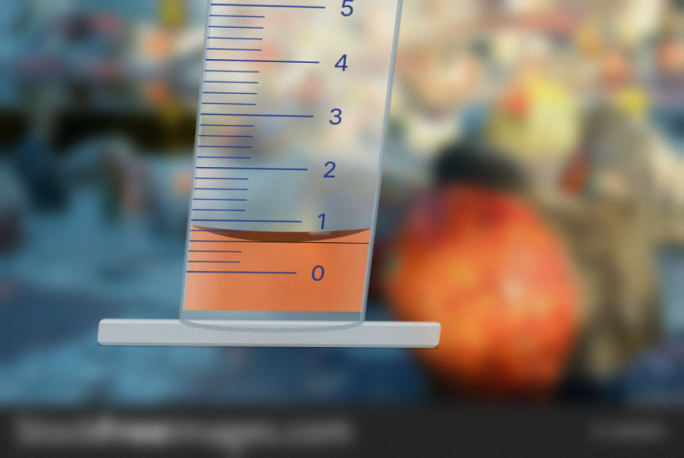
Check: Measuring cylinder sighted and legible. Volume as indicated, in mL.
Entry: 0.6 mL
